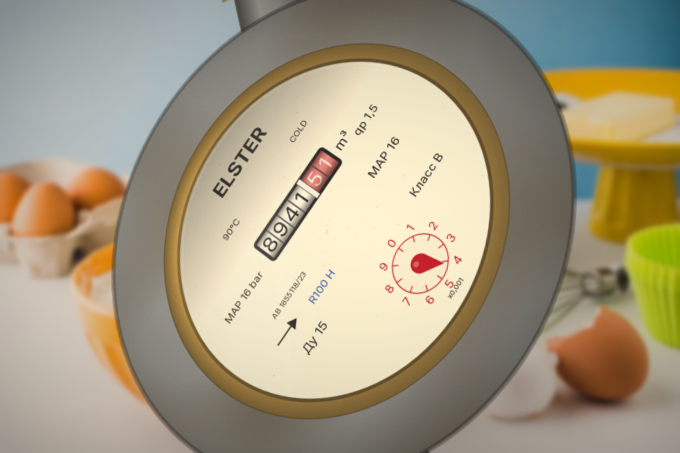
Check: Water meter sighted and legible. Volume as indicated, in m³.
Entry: 8941.514 m³
